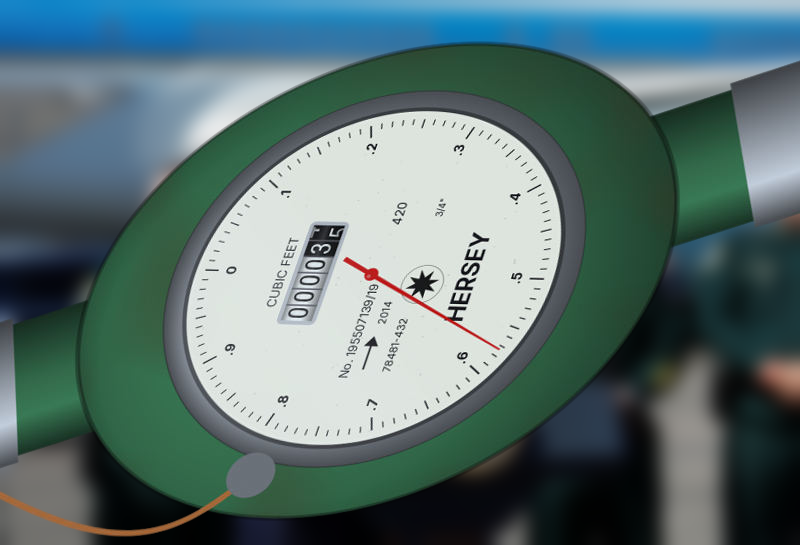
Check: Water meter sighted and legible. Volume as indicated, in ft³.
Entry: 34.57 ft³
